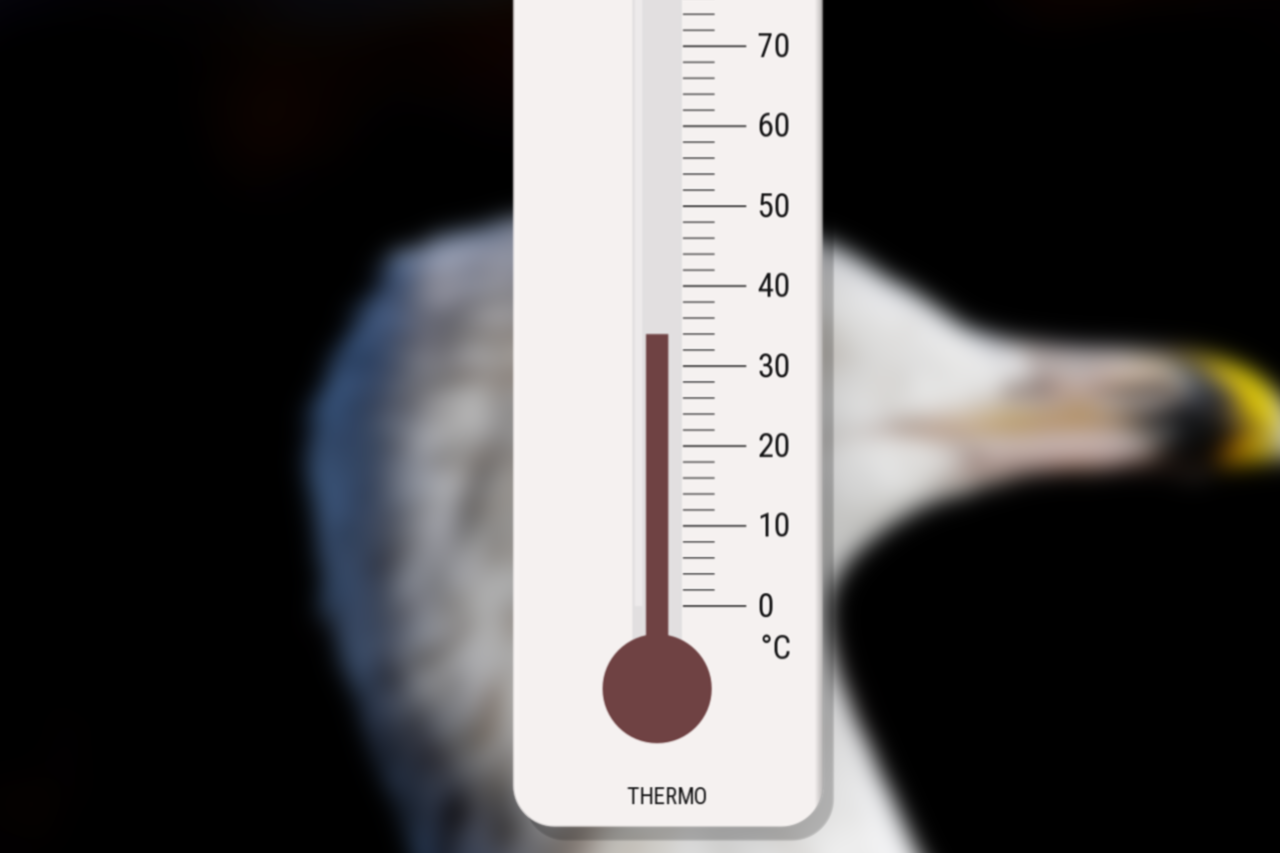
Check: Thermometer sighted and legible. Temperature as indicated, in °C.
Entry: 34 °C
